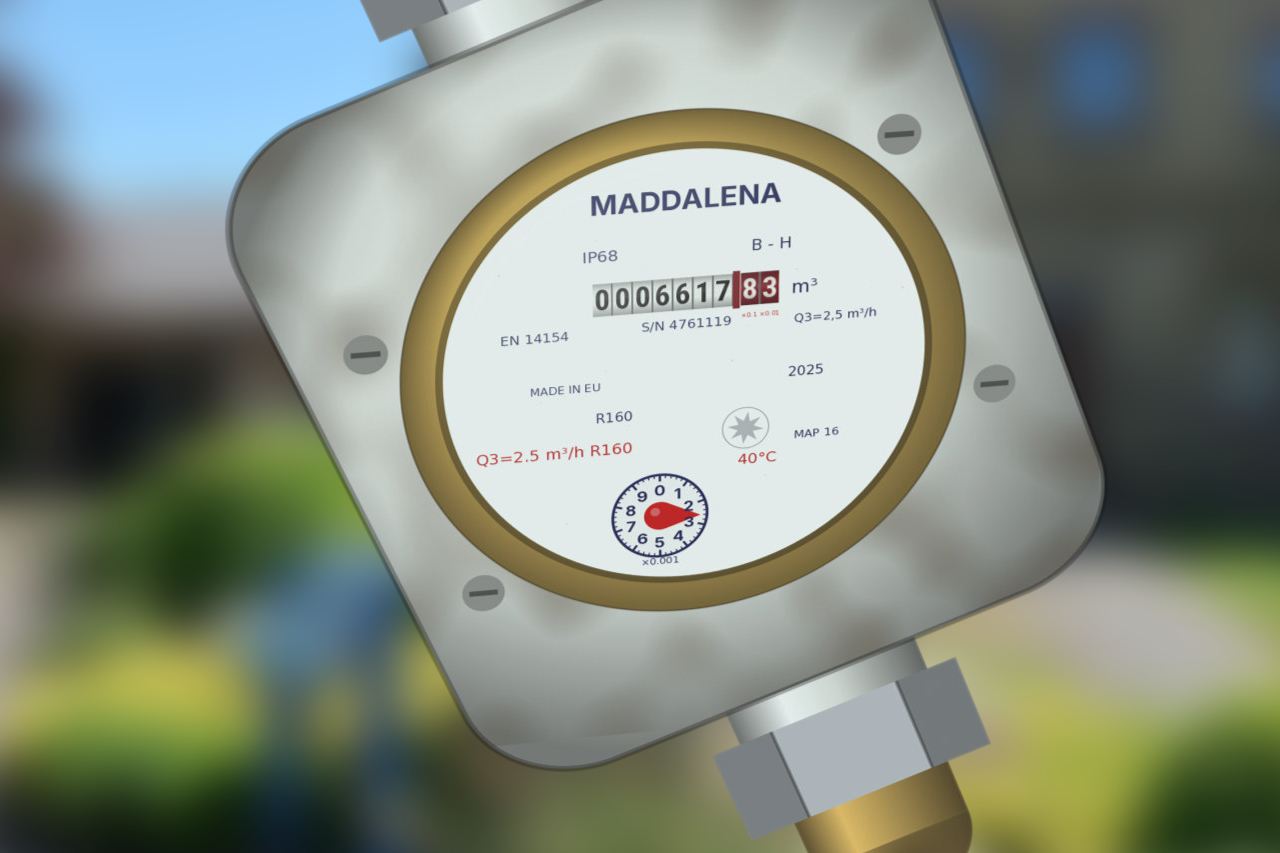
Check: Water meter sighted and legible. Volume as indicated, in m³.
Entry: 6617.832 m³
